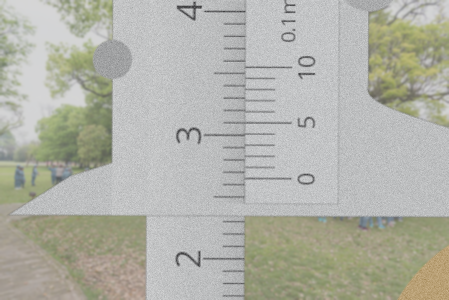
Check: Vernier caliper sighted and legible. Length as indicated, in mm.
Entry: 26.5 mm
